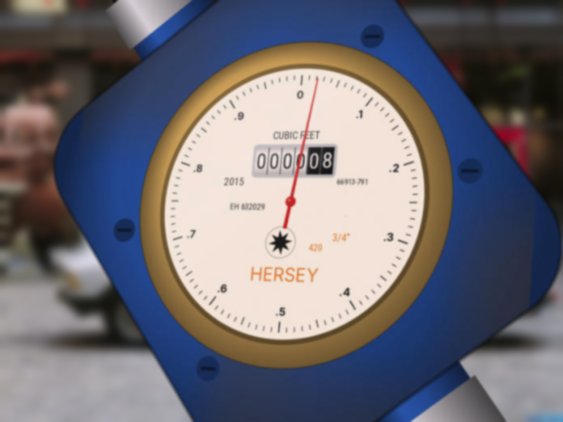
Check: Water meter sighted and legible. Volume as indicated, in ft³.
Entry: 8.02 ft³
